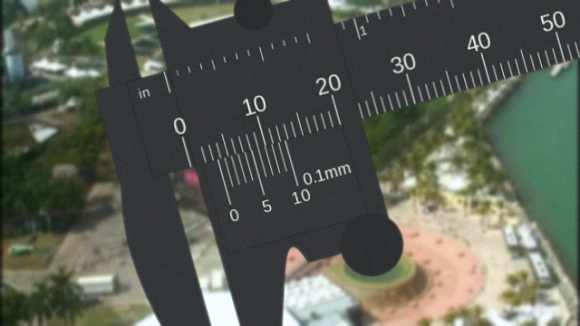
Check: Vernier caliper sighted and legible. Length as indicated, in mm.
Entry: 3.6 mm
